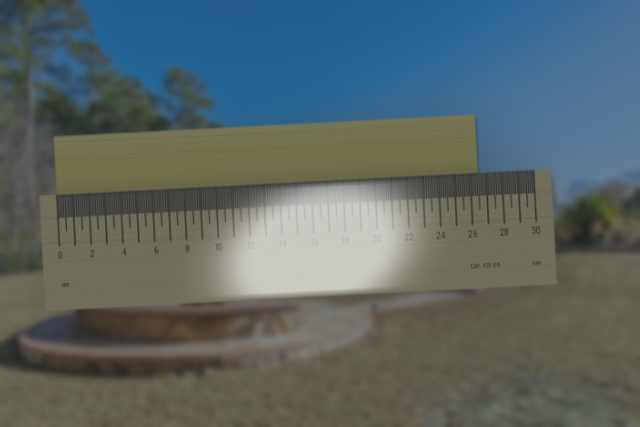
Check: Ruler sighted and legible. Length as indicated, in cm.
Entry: 26.5 cm
